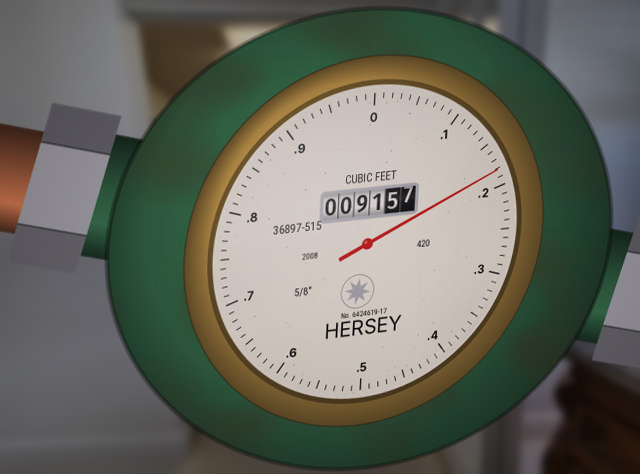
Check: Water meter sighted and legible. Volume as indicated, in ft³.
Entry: 9157.18 ft³
